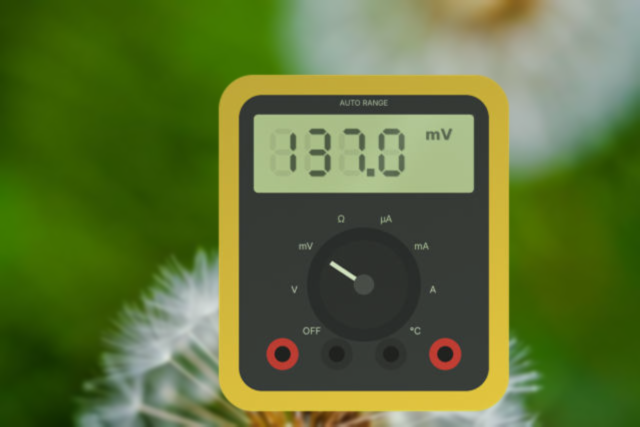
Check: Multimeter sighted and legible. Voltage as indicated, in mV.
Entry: 137.0 mV
